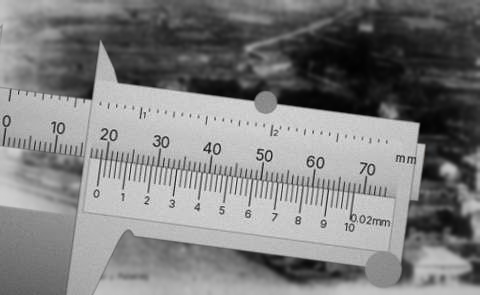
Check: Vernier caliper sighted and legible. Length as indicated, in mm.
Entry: 19.0 mm
